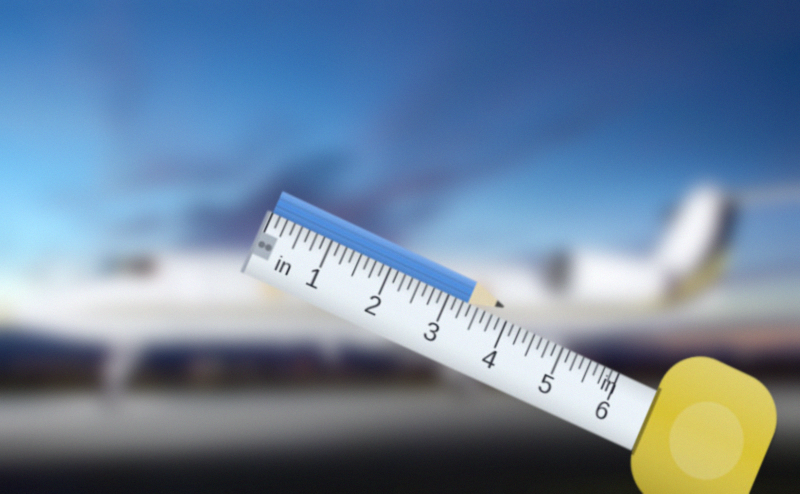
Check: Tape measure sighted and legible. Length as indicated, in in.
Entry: 3.875 in
